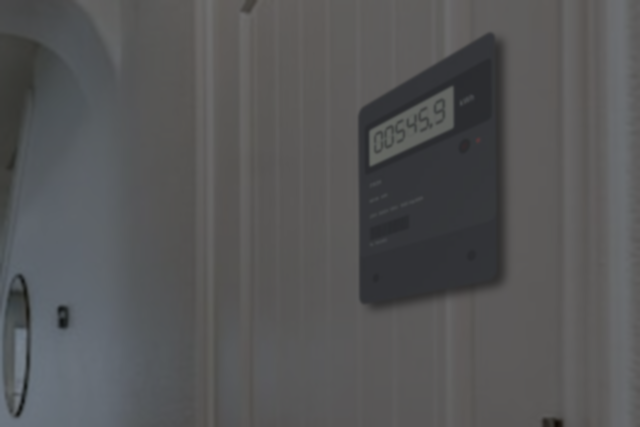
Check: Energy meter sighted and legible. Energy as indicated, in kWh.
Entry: 545.9 kWh
